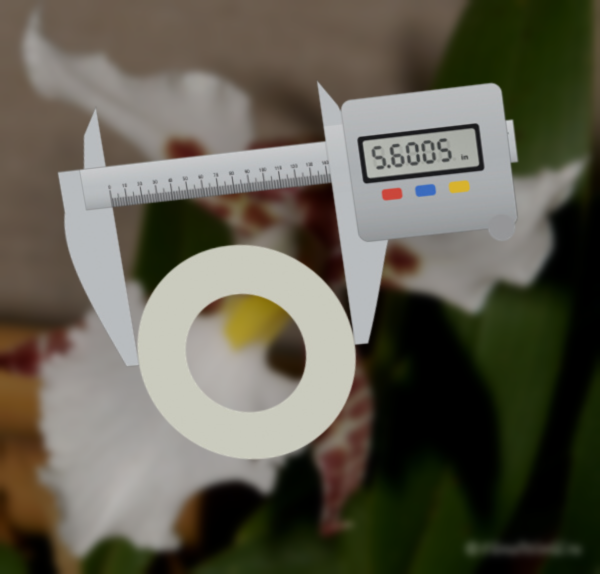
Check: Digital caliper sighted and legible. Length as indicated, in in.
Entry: 5.6005 in
